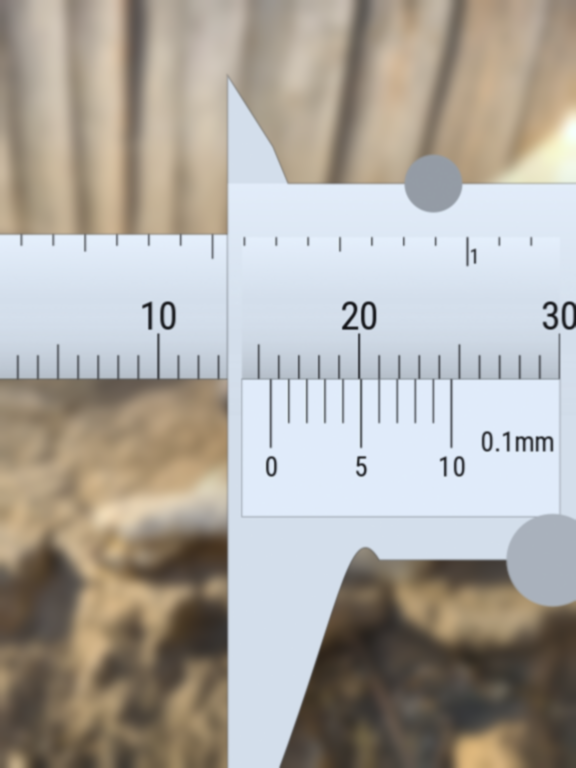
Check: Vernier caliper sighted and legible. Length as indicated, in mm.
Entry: 15.6 mm
